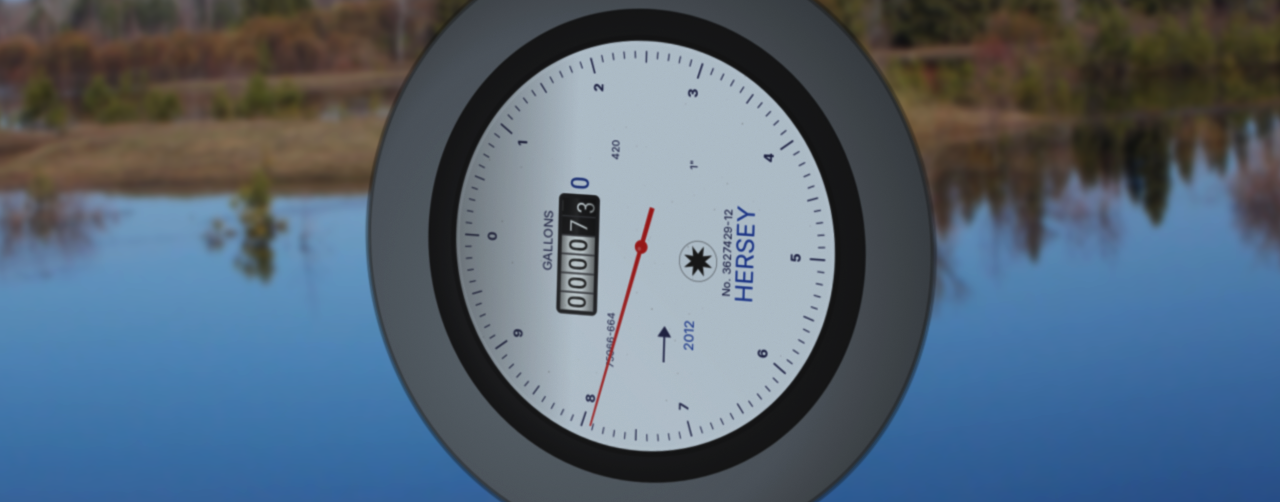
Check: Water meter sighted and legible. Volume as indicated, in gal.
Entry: 727.9 gal
